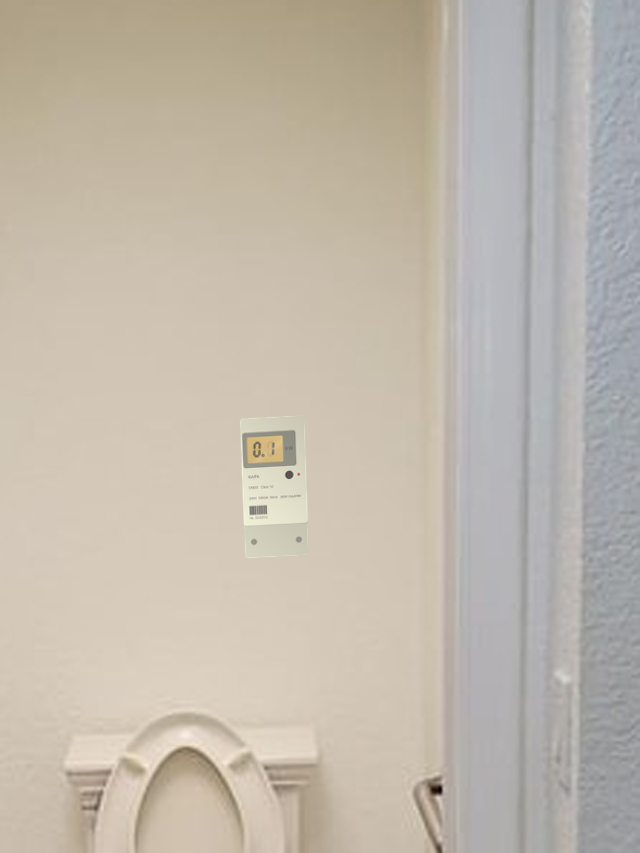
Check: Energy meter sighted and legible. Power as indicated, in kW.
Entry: 0.1 kW
